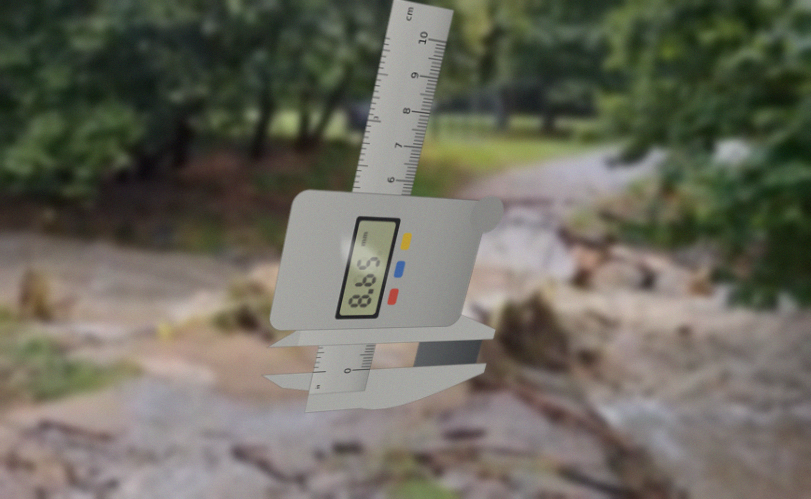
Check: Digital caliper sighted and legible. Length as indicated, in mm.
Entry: 8.65 mm
